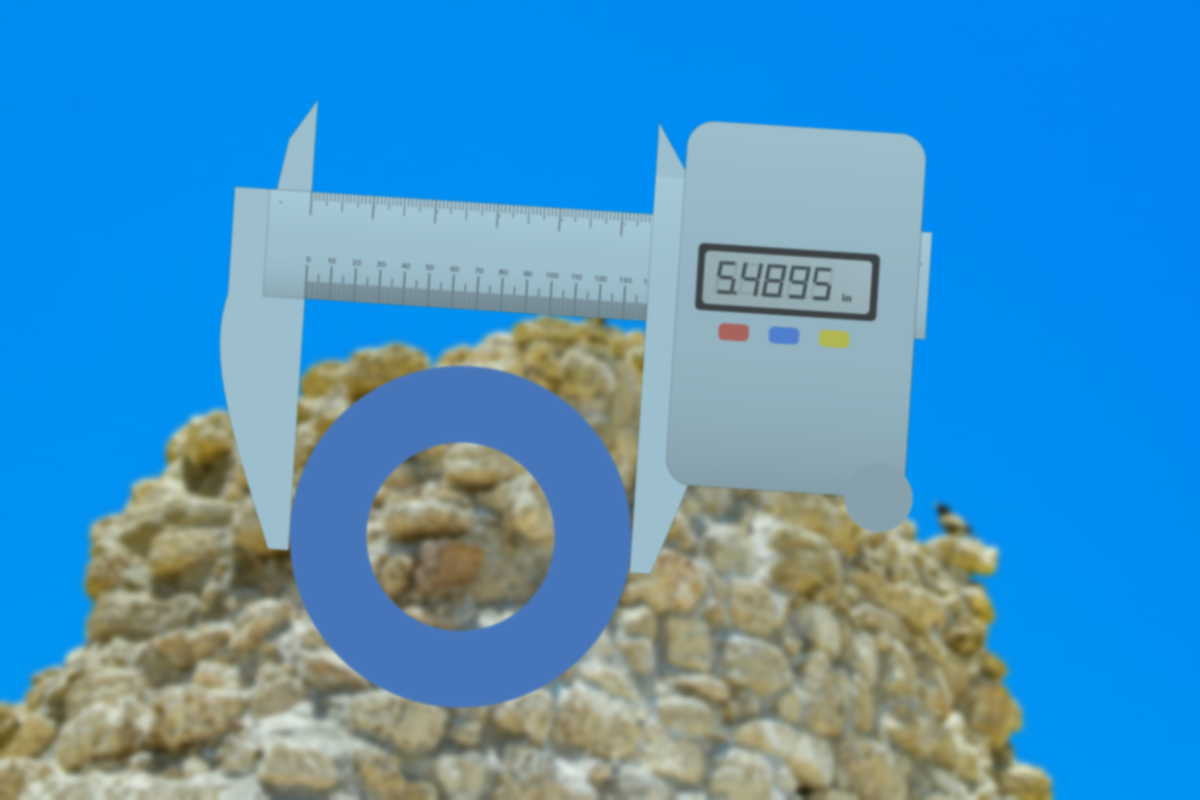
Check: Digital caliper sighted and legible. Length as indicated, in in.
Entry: 5.4895 in
